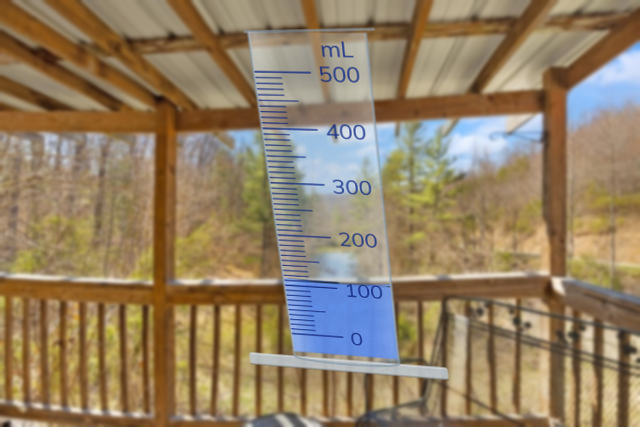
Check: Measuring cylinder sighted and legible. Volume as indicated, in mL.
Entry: 110 mL
